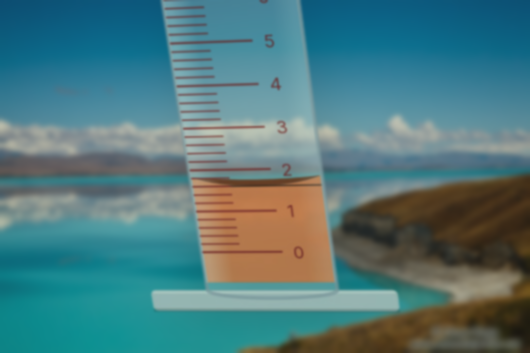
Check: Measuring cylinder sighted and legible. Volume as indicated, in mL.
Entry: 1.6 mL
